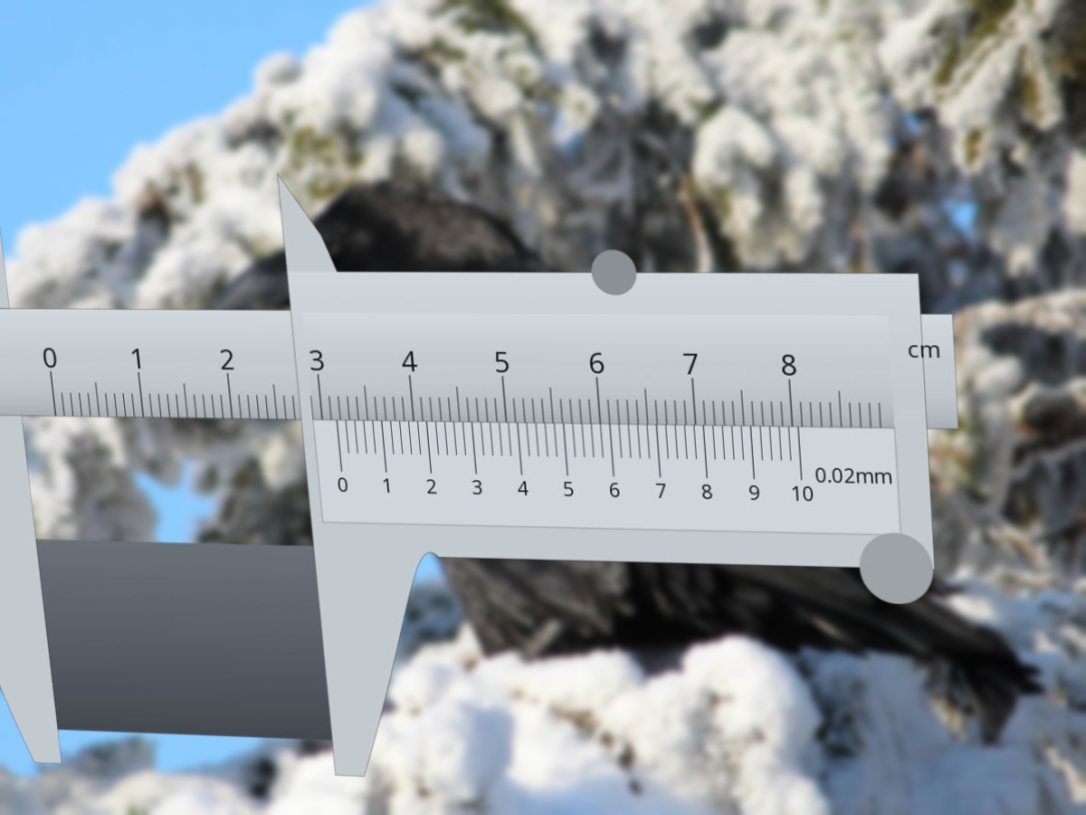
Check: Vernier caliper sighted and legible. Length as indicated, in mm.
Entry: 31.6 mm
